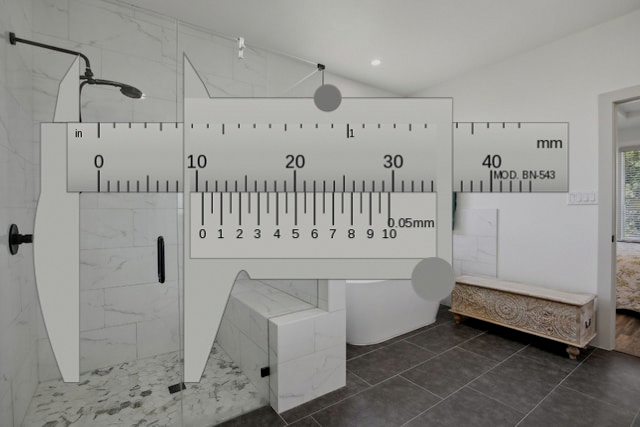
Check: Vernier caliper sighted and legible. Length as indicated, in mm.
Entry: 10.6 mm
